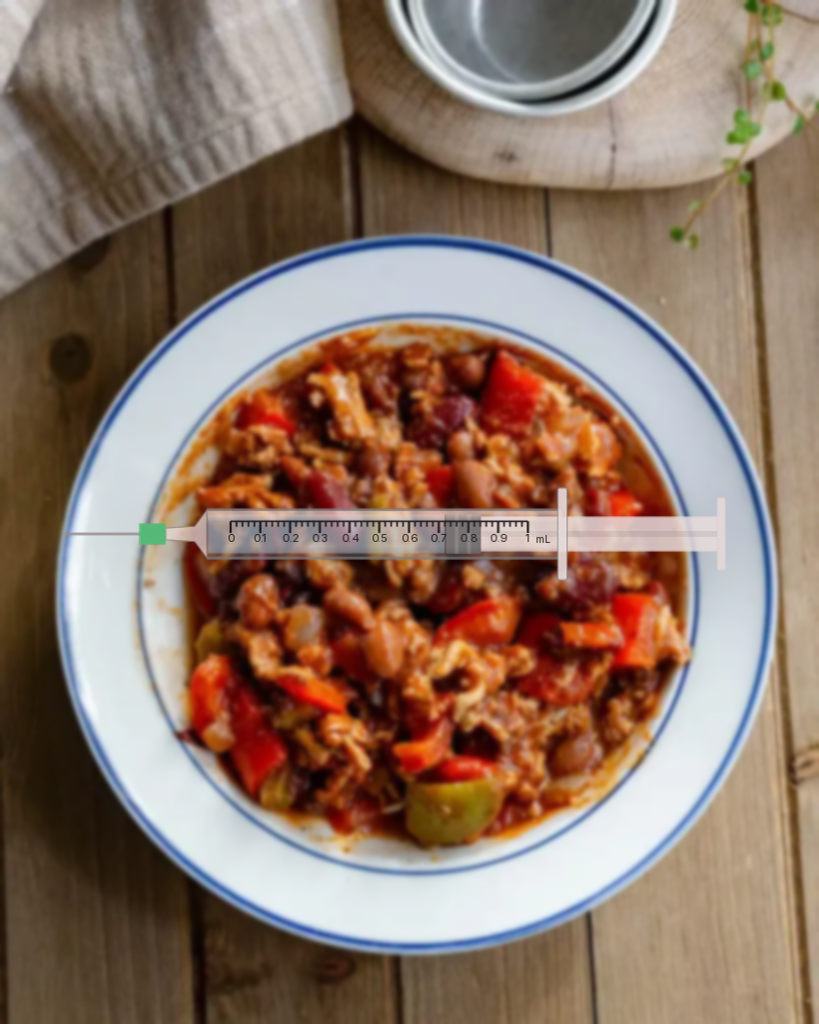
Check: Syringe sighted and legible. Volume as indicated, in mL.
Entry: 0.72 mL
